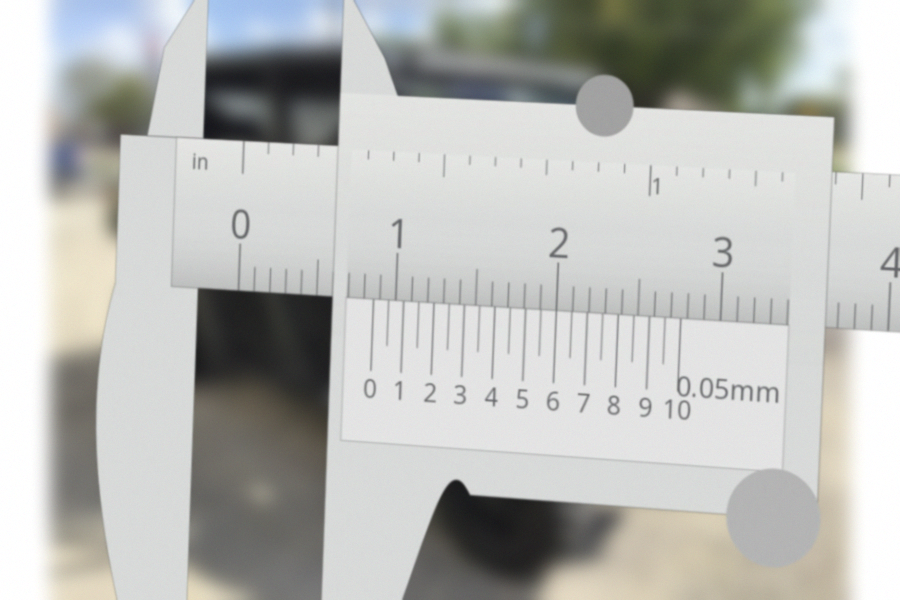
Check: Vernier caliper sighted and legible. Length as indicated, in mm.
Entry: 8.6 mm
